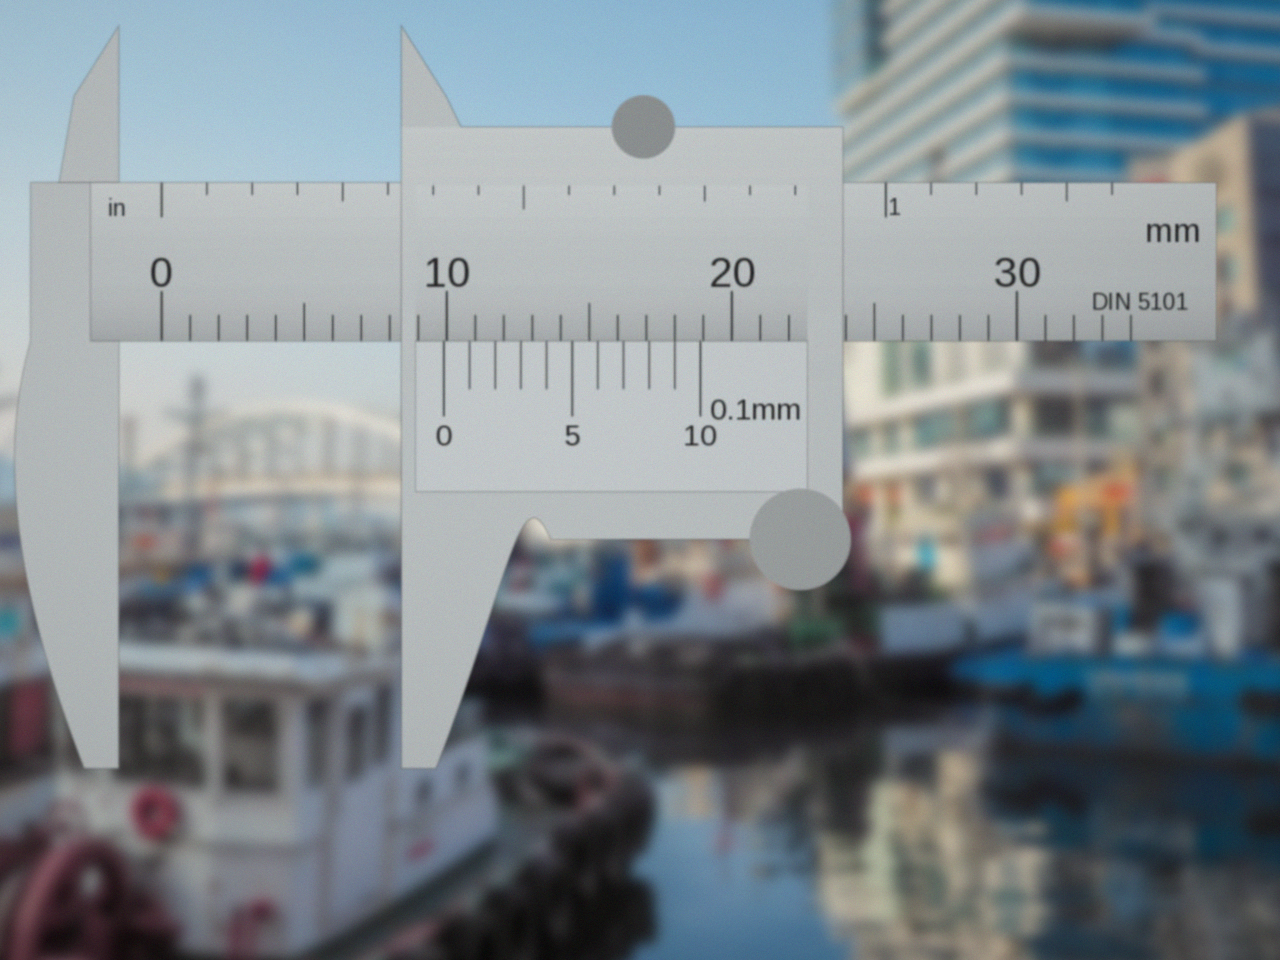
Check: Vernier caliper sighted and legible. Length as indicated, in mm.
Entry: 9.9 mm
